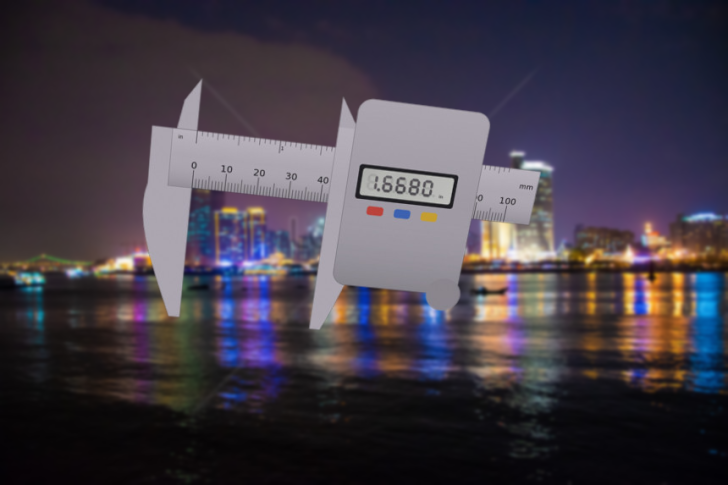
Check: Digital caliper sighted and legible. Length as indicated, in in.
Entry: 1.6680 in
